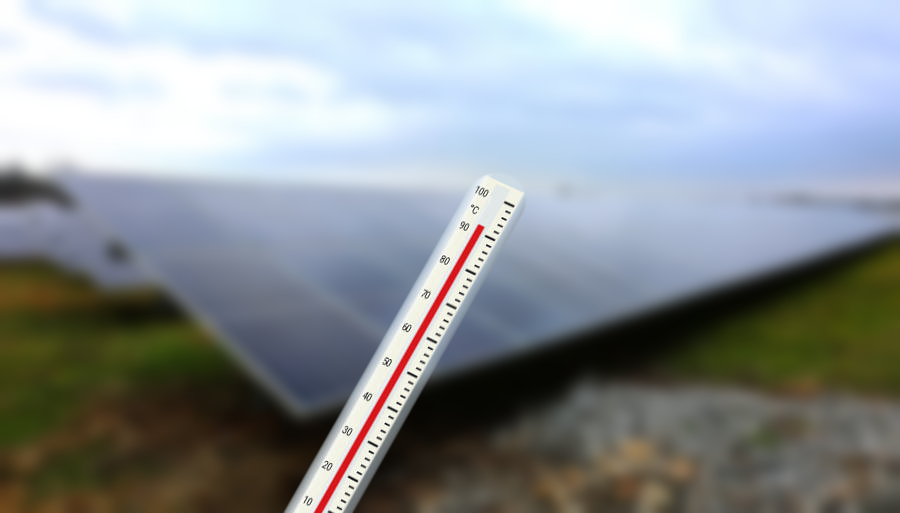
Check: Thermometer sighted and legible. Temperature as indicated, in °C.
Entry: 92 °C
